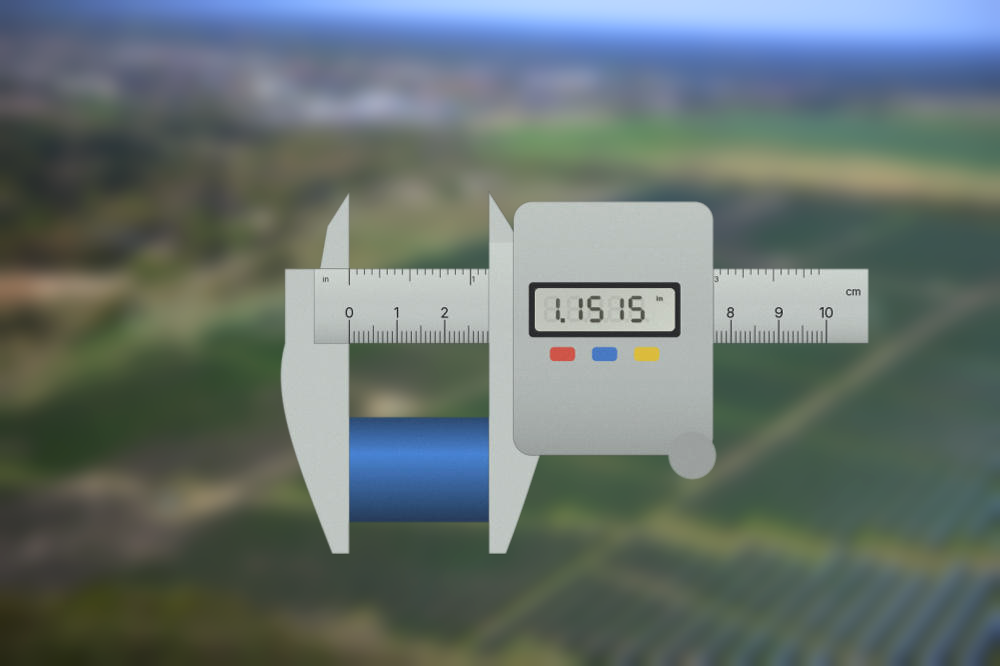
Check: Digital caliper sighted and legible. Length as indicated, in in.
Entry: 1.1515 in
